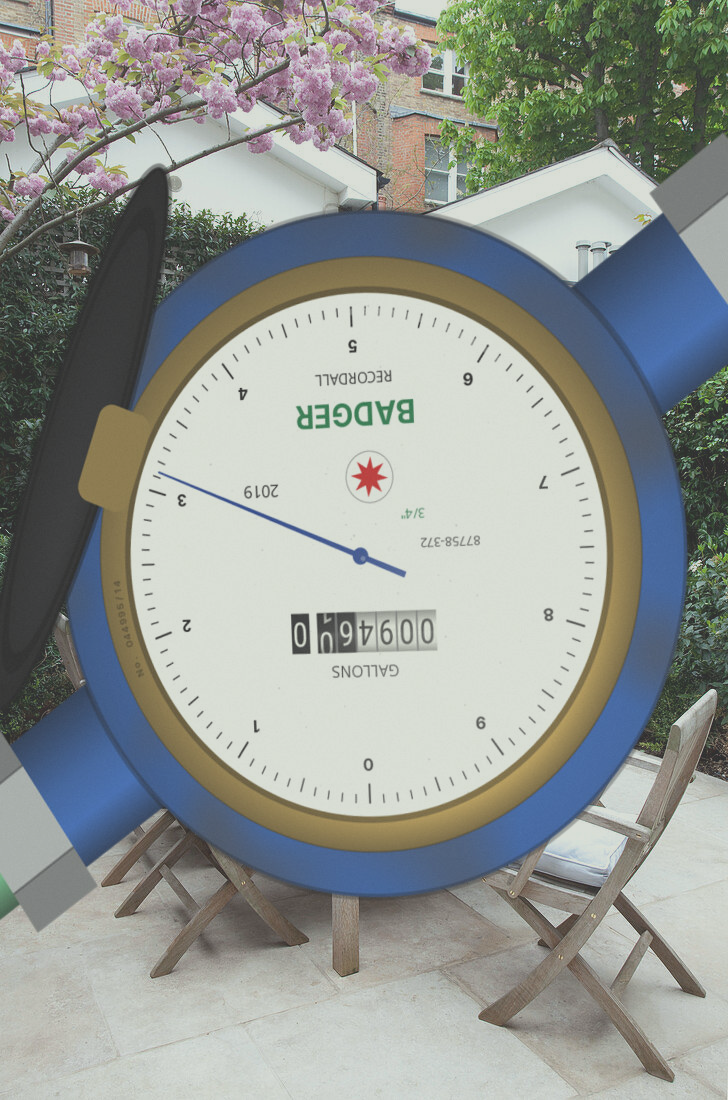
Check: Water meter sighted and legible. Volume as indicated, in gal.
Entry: 94603.1 gal
